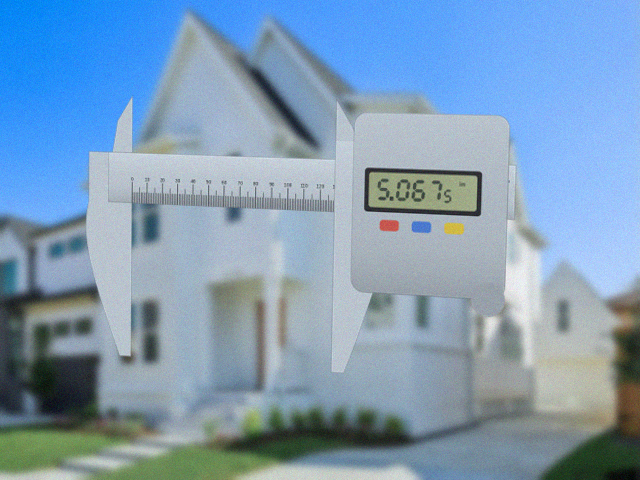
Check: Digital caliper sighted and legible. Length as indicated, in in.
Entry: 5.0675 in
